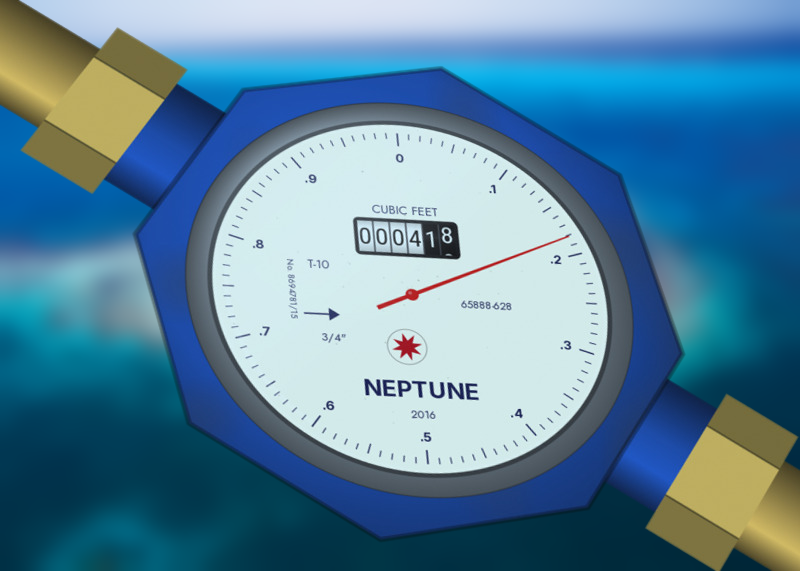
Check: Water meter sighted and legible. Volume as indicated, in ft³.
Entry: 418.18 ft³
